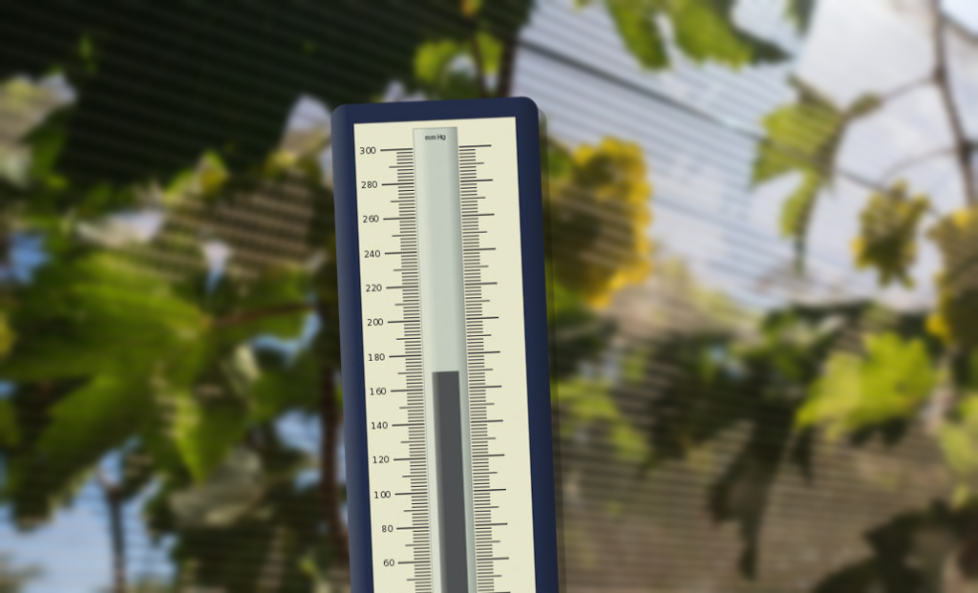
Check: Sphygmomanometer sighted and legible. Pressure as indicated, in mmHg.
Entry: 170 mmHg
